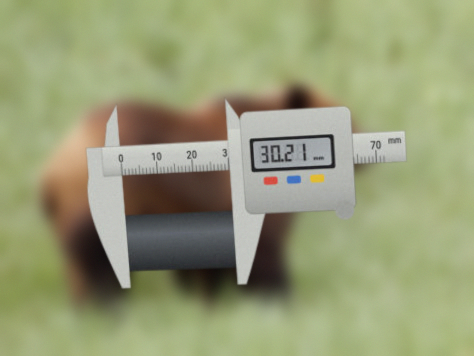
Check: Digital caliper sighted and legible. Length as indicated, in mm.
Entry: 30.21 mm
